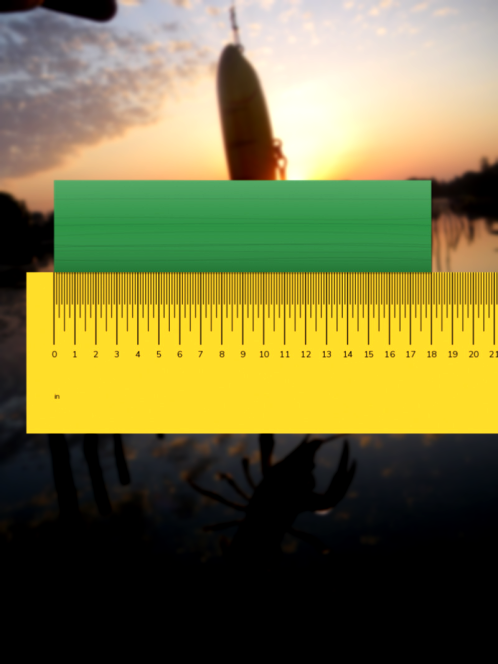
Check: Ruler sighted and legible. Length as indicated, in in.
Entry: 18 in
